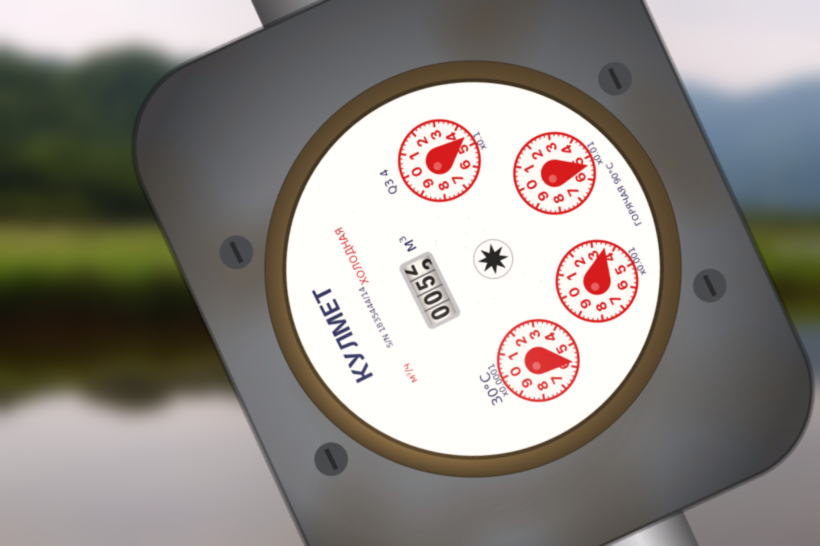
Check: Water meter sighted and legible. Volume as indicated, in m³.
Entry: 52.4535 m³
